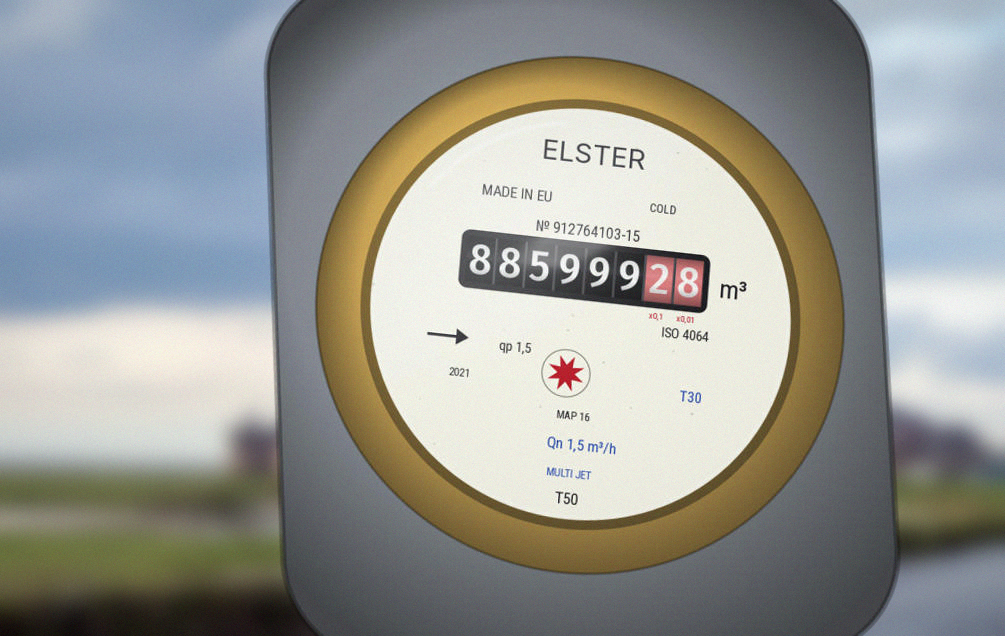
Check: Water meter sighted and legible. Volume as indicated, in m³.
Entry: 885999.28 m³
